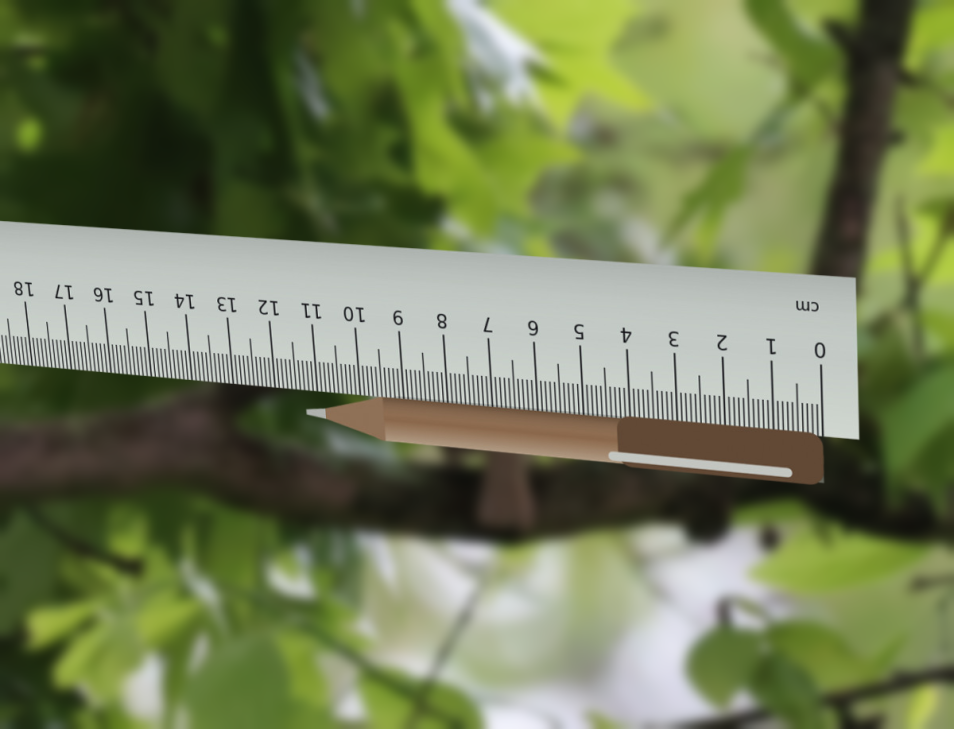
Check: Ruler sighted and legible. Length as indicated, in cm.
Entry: 11.3 cm
